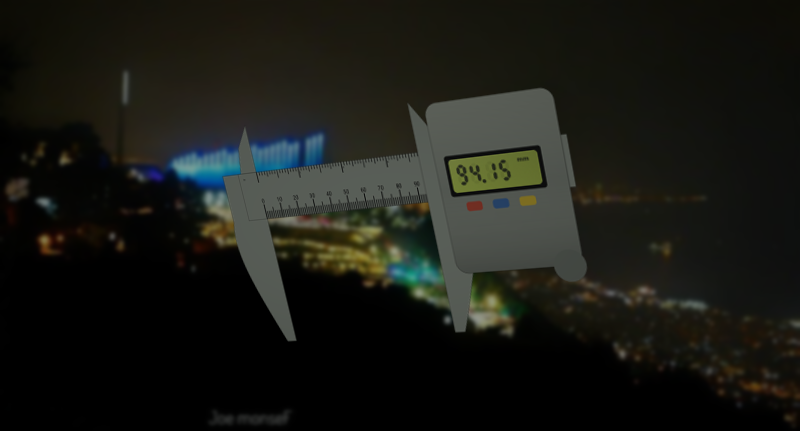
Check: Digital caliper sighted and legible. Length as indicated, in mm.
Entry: 94.15 mm
